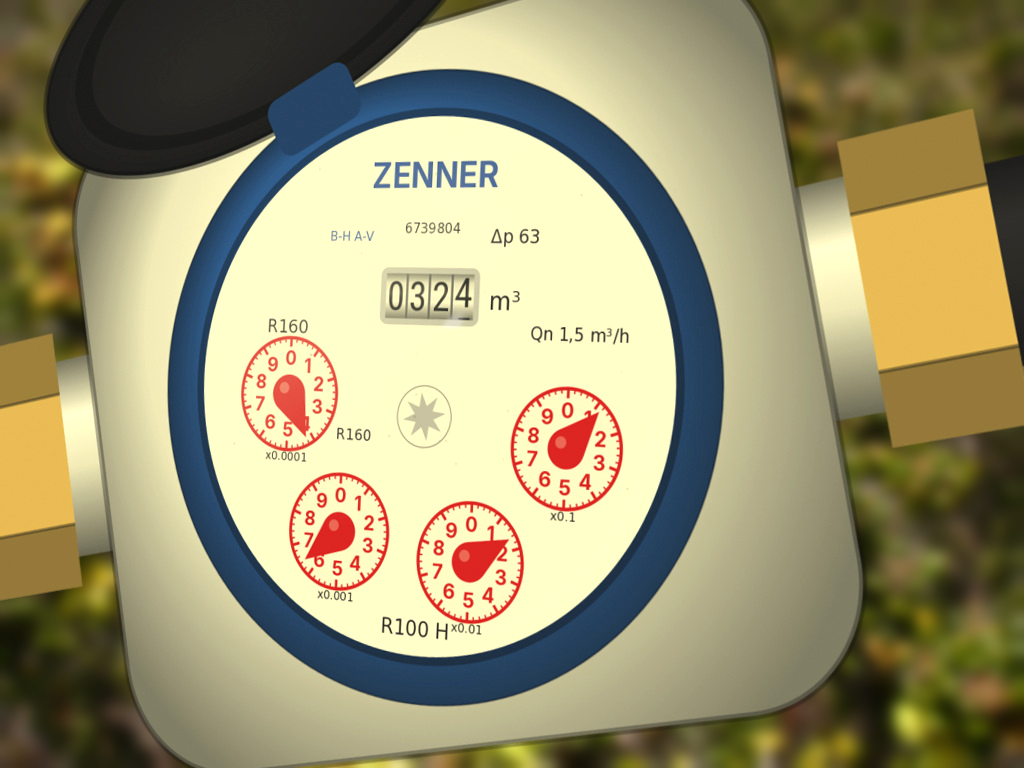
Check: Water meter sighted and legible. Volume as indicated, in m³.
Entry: 324.1164 m³
